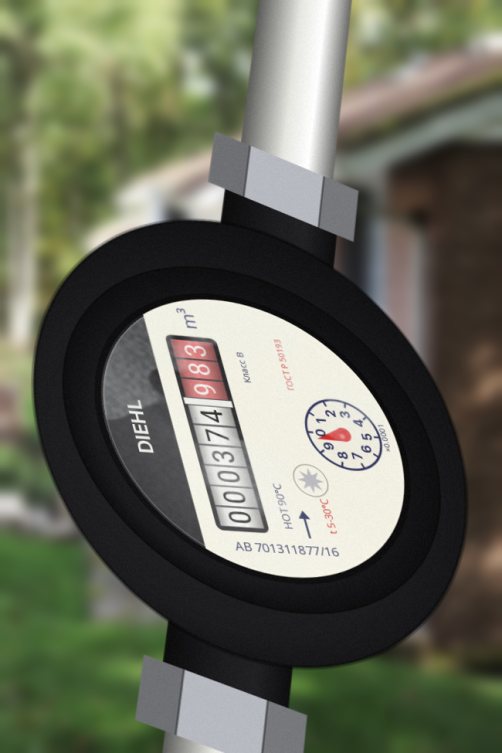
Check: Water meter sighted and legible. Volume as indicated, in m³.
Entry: 374.9829 m³
